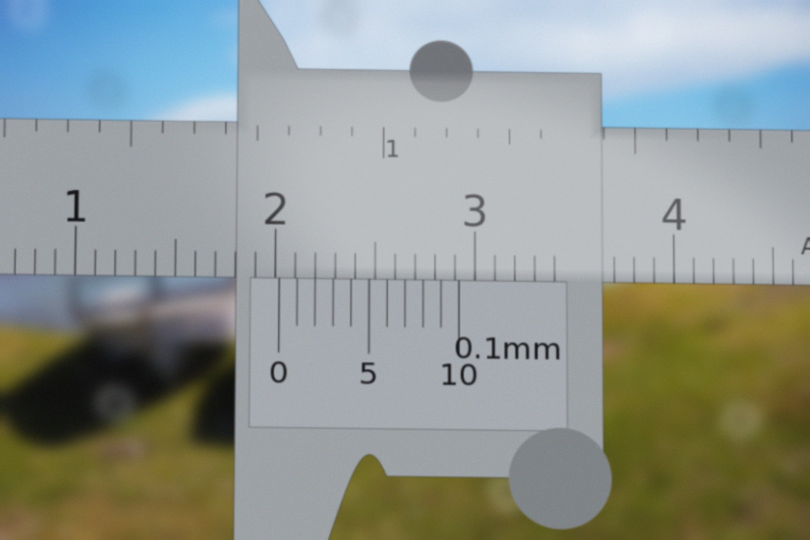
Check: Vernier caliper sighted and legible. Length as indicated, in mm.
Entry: 20.2 mm
